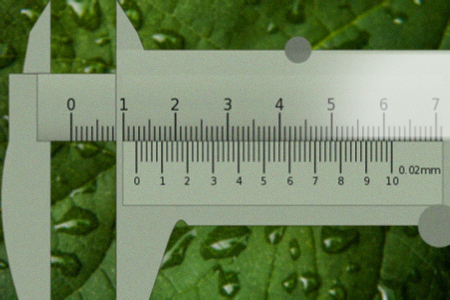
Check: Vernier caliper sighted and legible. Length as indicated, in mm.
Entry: 12.5 mm
